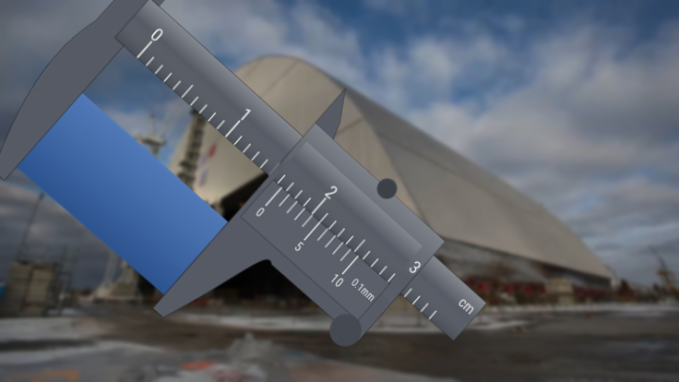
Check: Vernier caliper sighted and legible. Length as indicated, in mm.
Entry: 16.5 mm
